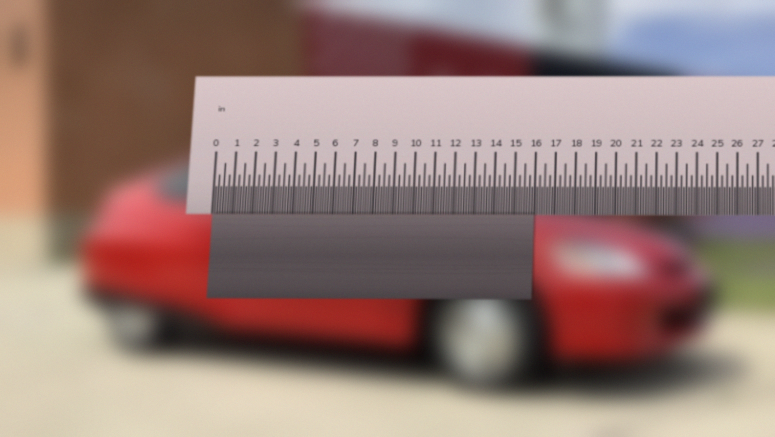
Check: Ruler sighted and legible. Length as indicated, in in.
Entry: 16 in
